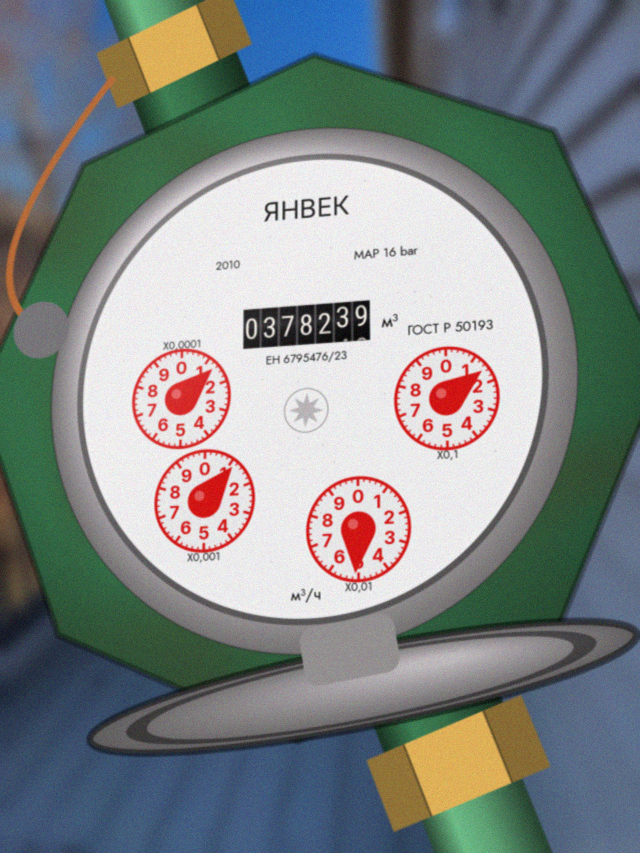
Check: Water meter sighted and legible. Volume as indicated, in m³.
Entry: 378239.1511 m³
